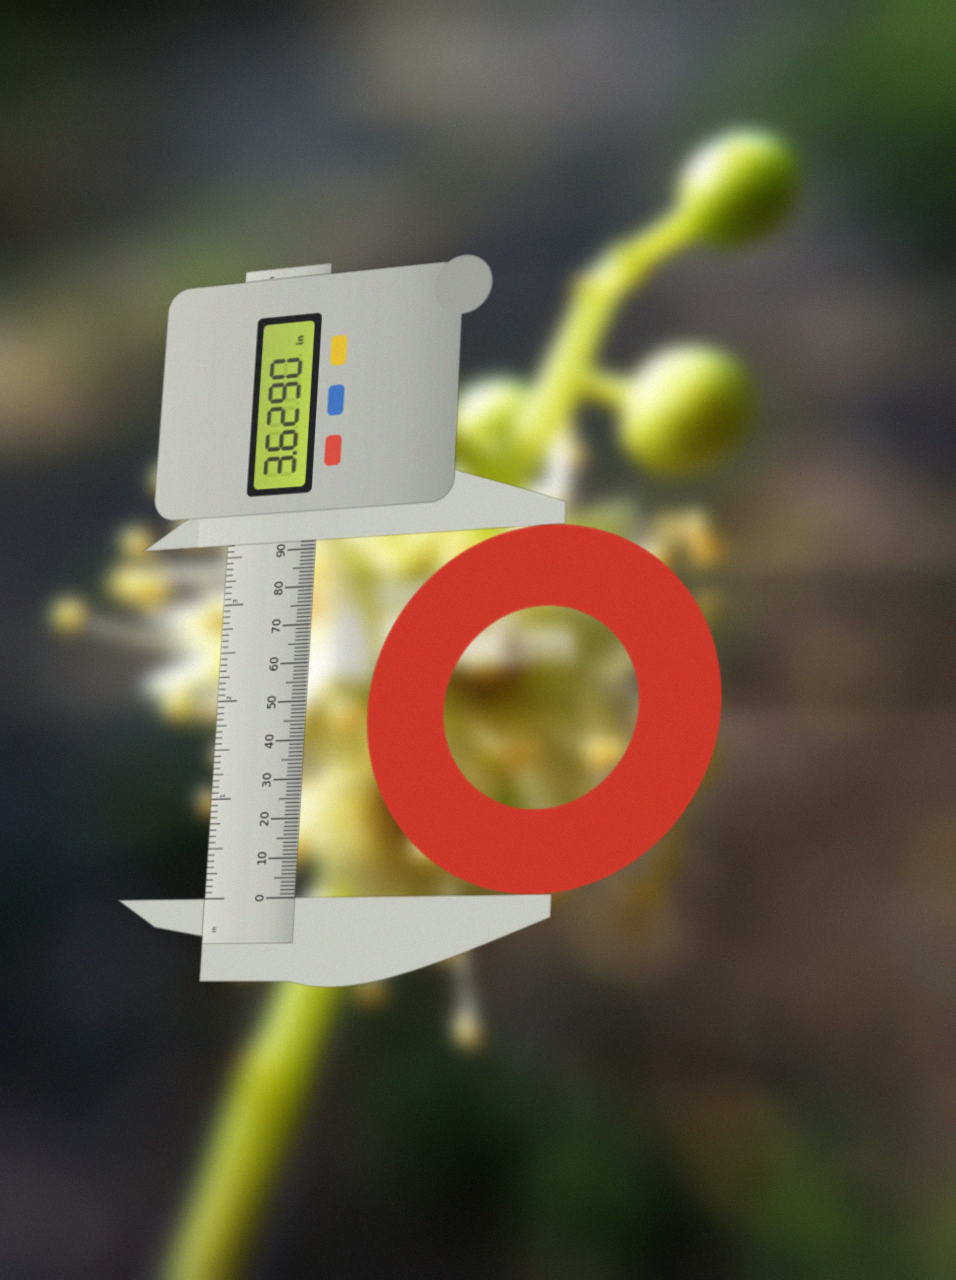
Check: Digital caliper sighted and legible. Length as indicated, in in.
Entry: 3.6290 in
